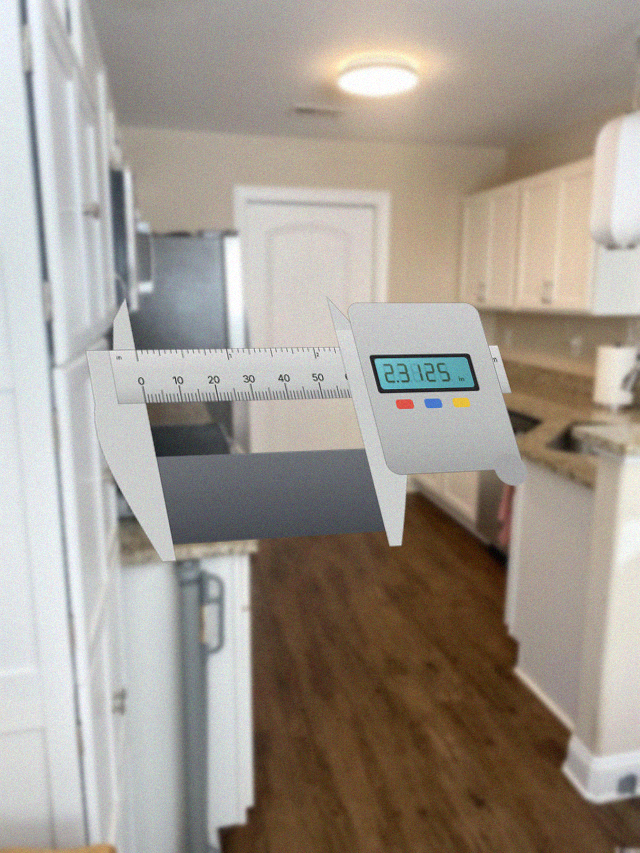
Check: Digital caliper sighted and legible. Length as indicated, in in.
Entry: 2.3125 in
